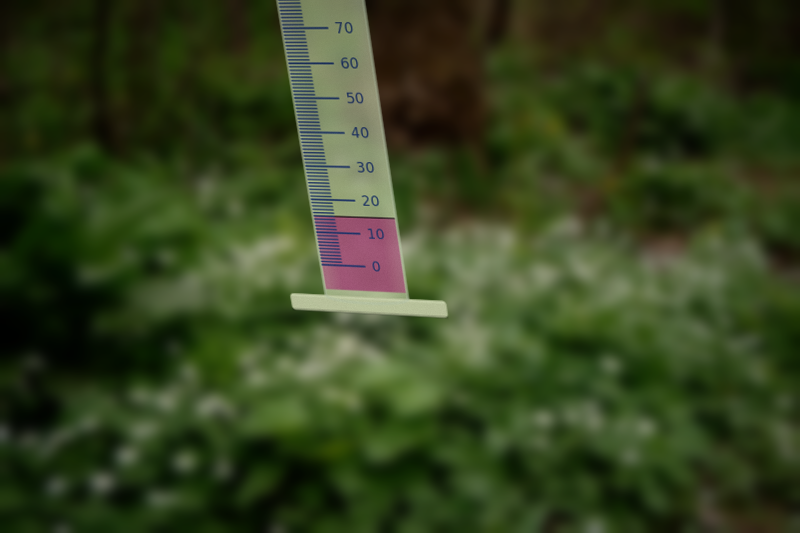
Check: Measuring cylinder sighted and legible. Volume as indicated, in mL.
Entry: 15 mL
